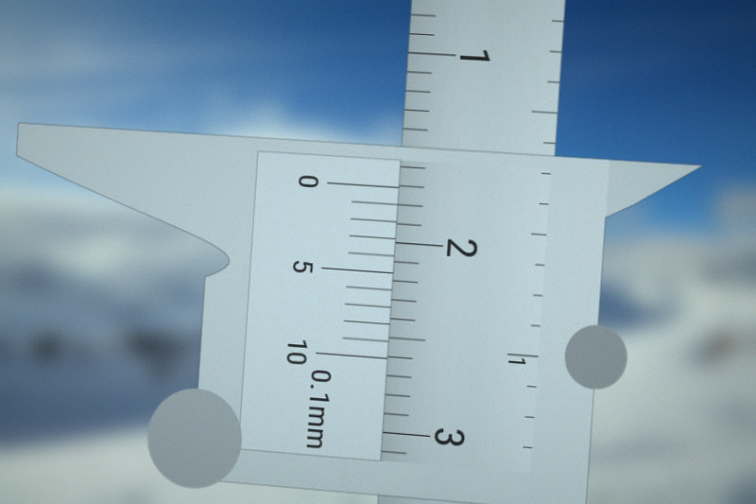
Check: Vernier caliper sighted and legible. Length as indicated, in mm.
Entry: 17.1 mm
